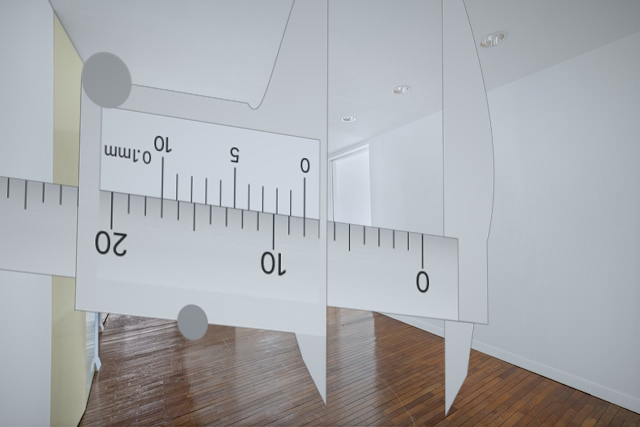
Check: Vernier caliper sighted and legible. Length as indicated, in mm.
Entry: 8.0 mm
